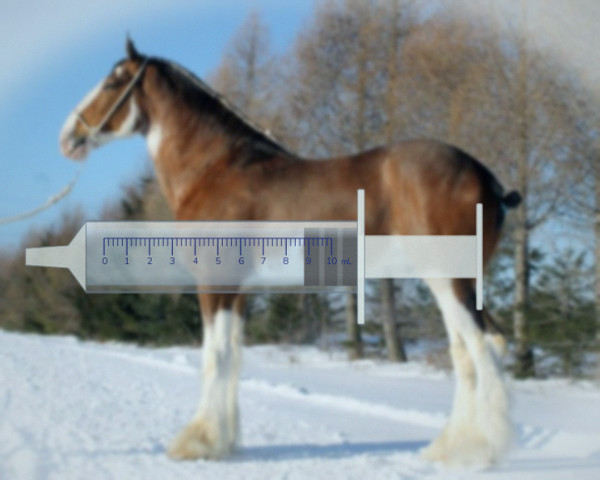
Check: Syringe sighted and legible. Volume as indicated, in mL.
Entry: 8.8 mL
